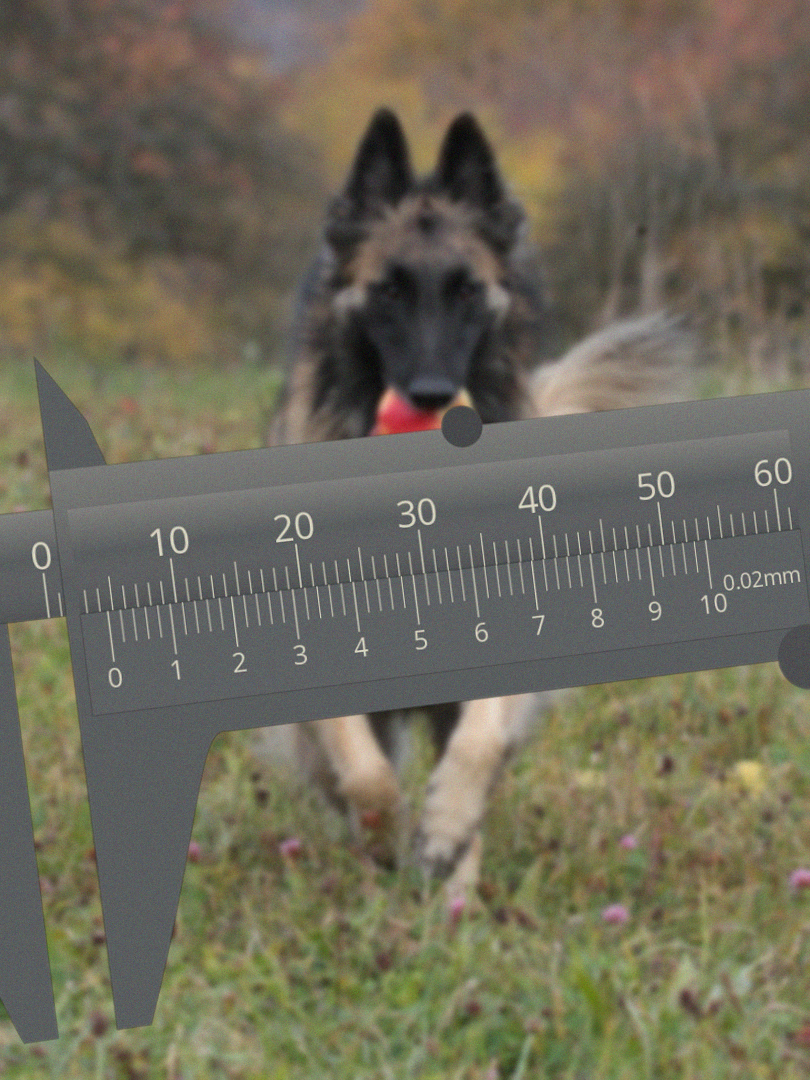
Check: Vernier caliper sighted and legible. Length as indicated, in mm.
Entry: 4.6 mm
